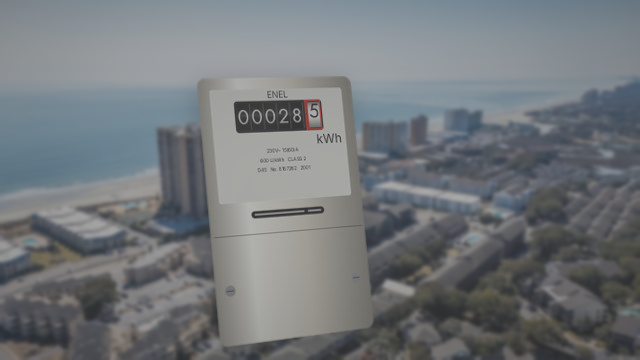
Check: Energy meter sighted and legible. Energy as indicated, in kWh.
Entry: 28.5 kWh
